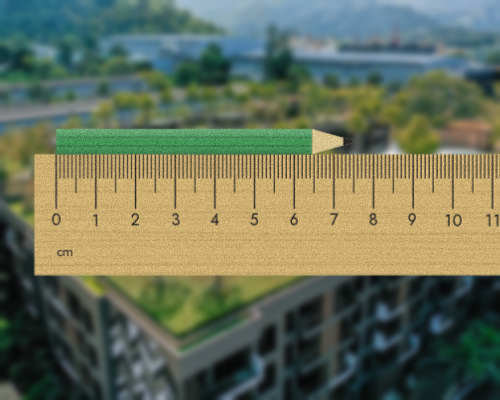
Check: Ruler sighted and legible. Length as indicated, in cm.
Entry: 7.5 cm
